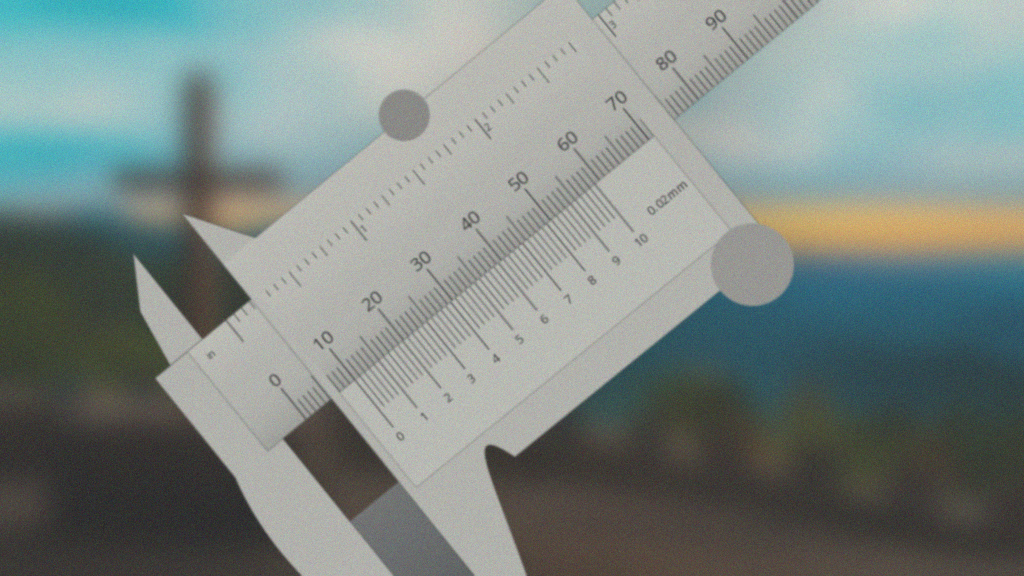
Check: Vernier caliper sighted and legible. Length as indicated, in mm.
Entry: 10.0 mm
